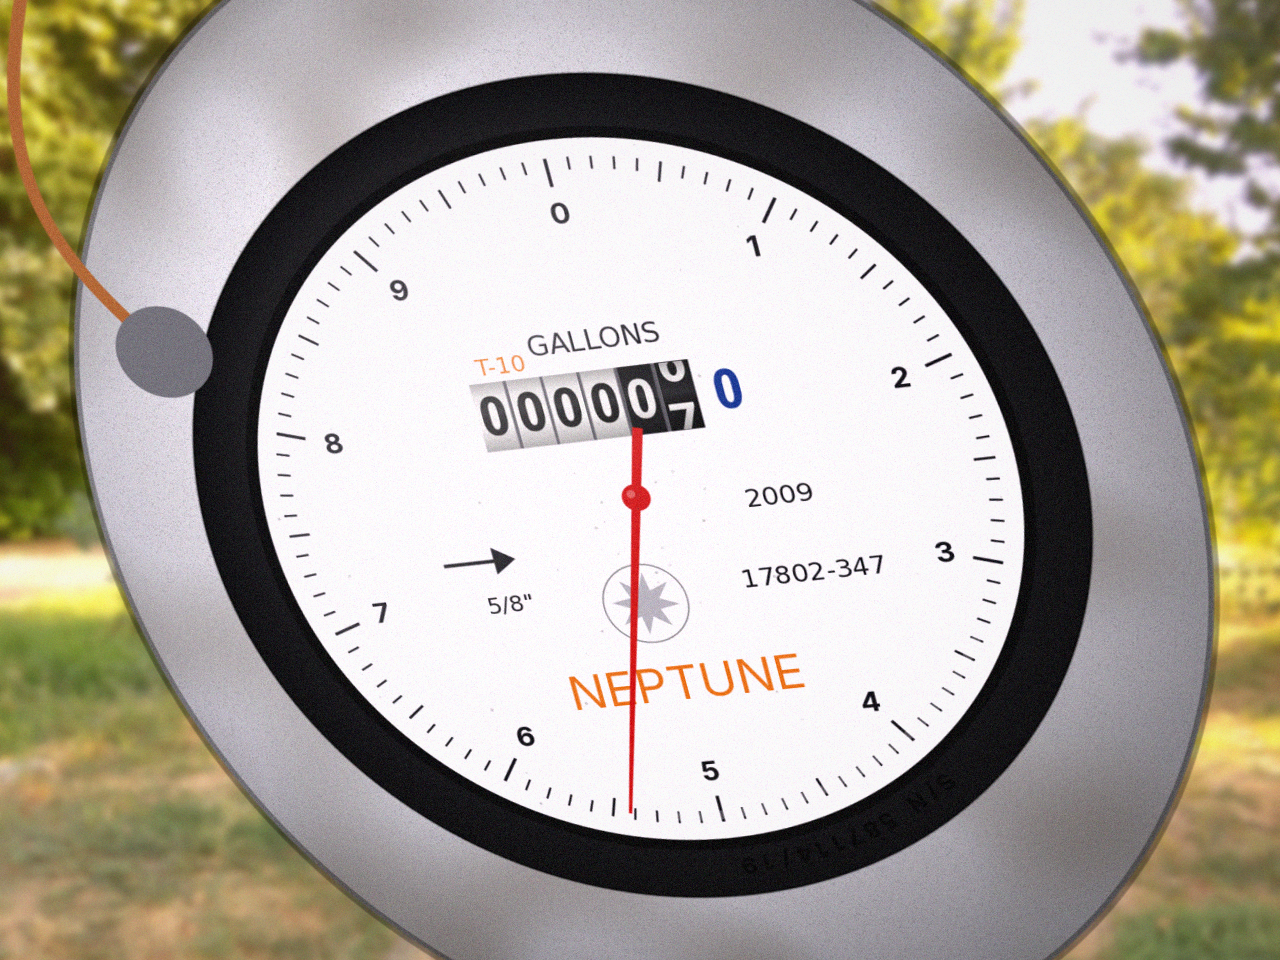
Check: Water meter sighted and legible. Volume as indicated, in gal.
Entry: 65.4 gal
